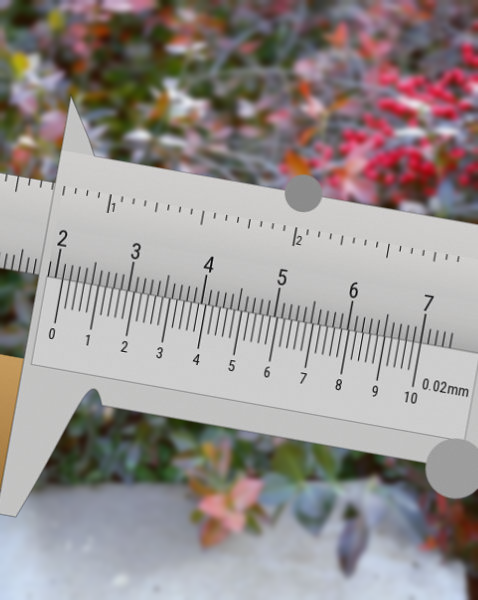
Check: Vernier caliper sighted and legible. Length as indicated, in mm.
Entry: 21.0 mm
